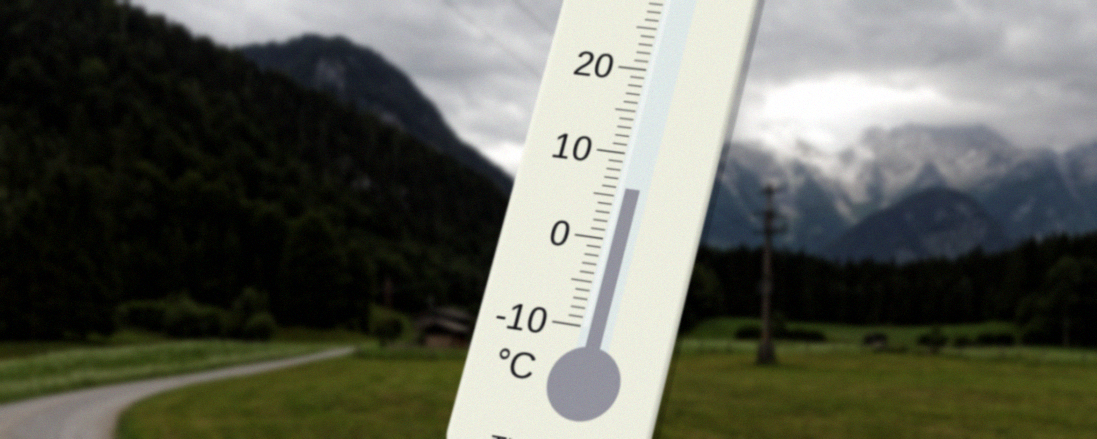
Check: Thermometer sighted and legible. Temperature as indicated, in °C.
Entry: 6 °C
